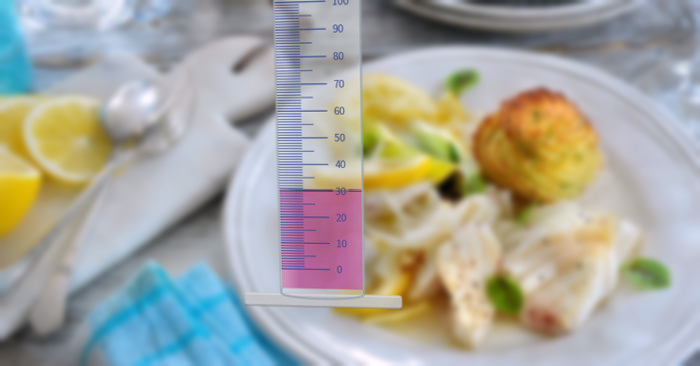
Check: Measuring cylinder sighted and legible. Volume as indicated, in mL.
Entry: 30 mL
